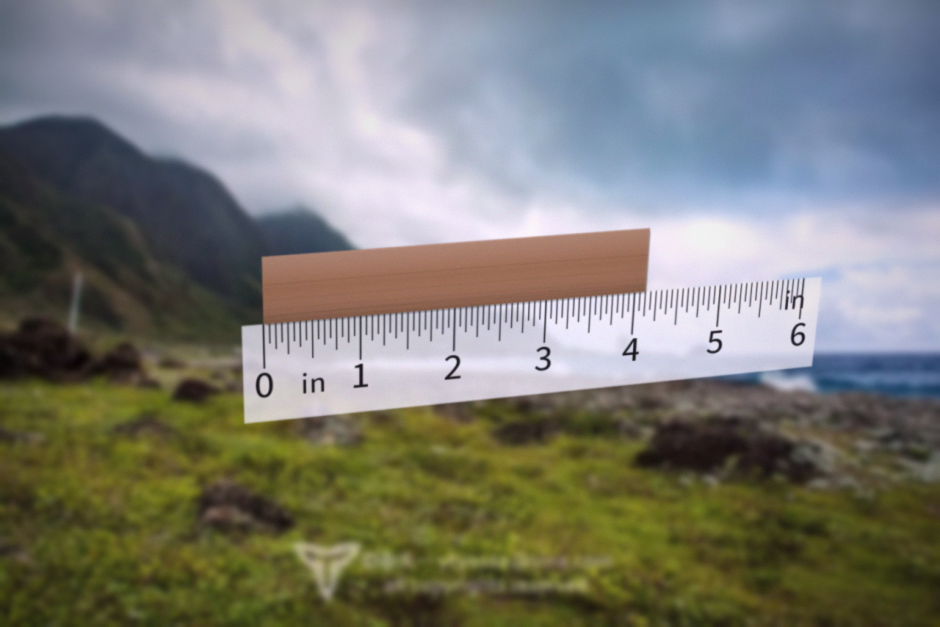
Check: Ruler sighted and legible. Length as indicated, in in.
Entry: 4.125 in
